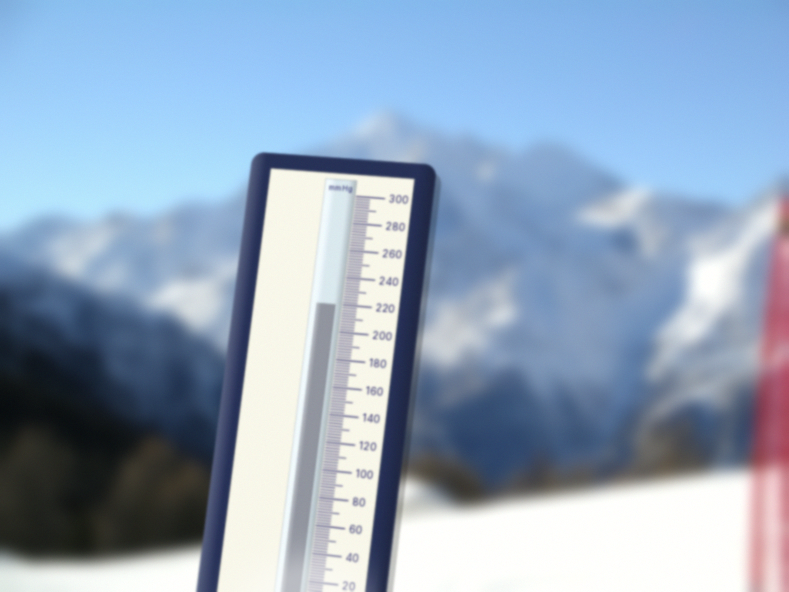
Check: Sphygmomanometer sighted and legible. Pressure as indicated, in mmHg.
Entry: 220 mmHg
